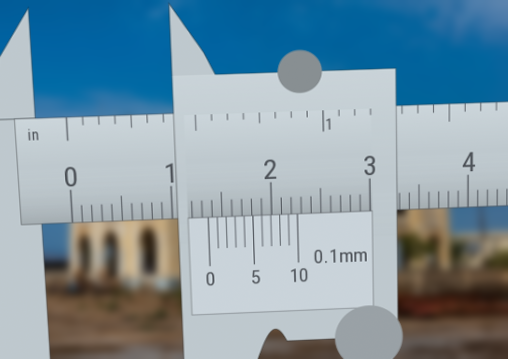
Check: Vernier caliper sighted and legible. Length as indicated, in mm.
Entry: 13.6 mm
